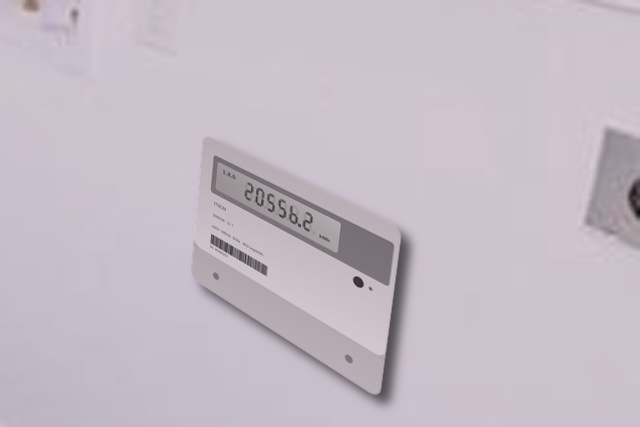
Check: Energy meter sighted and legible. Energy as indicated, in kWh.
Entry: 20556.2 kWh
